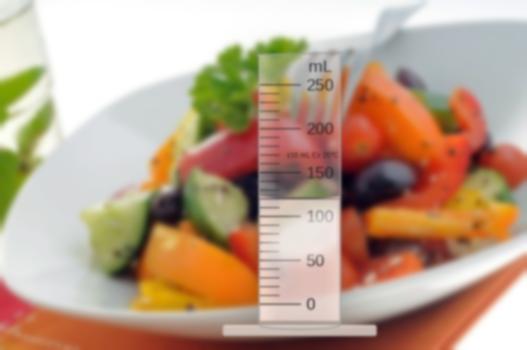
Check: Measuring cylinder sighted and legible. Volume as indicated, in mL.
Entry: 120 mL
